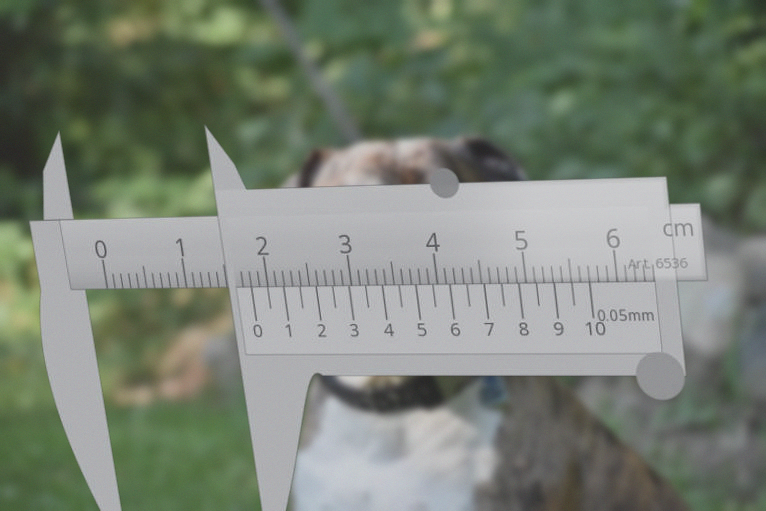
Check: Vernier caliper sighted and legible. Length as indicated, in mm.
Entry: 18.0 mm
